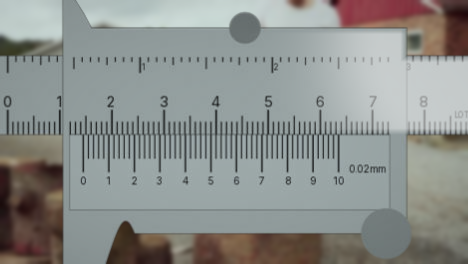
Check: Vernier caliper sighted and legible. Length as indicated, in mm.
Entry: 14.5 mm
